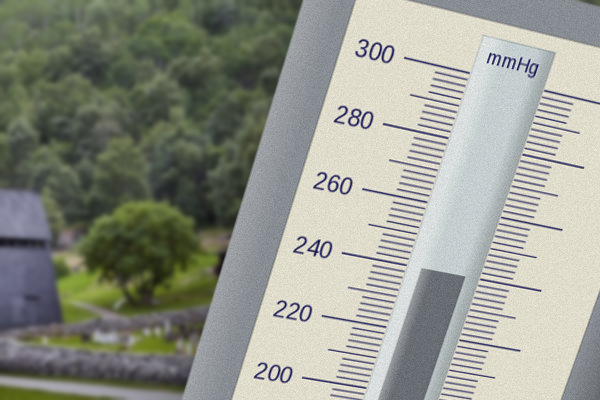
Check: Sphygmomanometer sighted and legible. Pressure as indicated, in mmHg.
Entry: 240 mmHg
